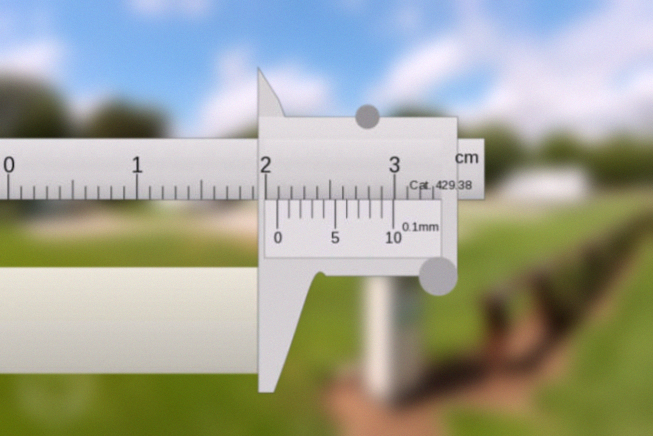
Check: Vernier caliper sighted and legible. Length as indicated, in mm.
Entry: 20.9 mm
